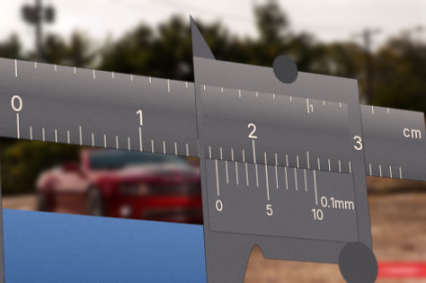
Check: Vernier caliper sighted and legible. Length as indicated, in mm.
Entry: 16.5 mm
